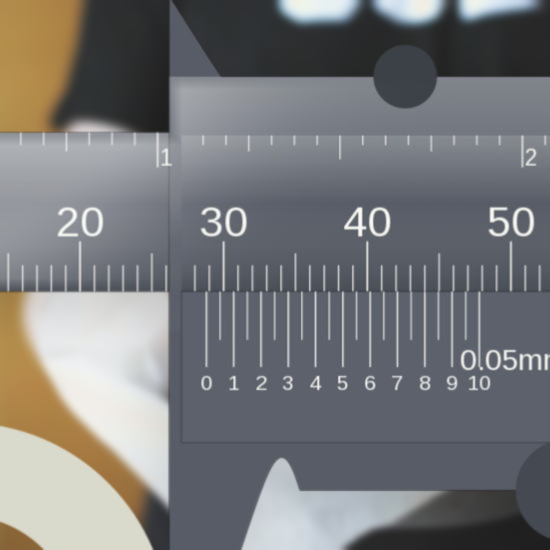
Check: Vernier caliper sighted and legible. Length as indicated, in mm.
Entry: 28.8 mm
